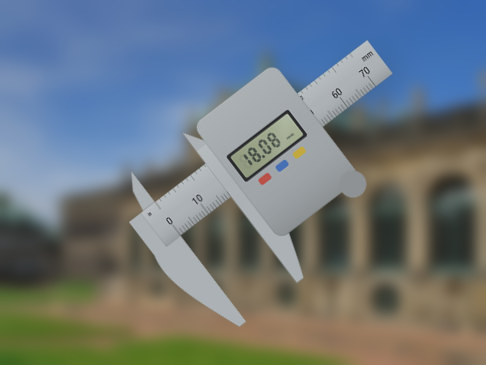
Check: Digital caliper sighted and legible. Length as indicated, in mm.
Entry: 18.08 mm
